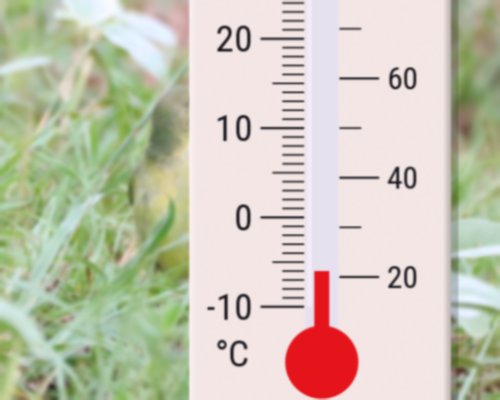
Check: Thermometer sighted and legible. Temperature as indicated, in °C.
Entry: -6 °C
